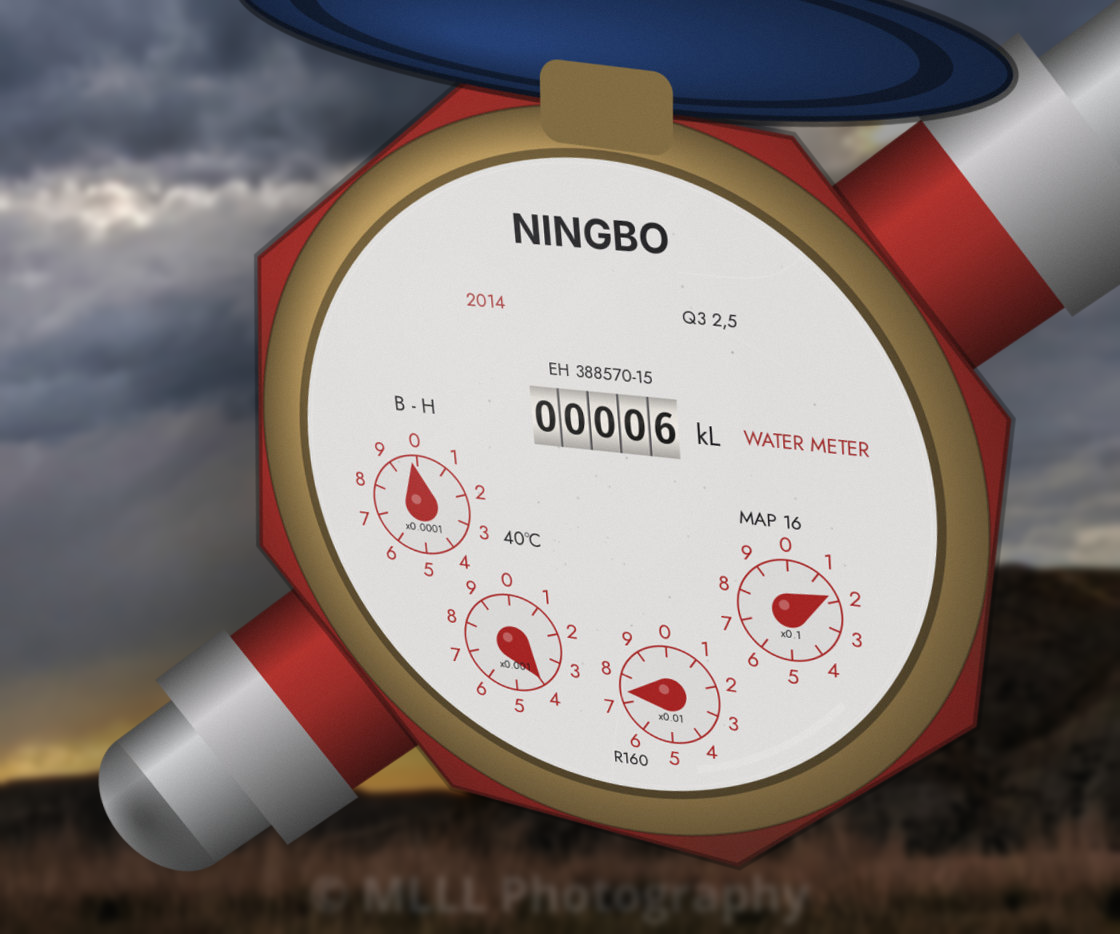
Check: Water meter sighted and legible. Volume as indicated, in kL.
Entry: 6.1739 kL
